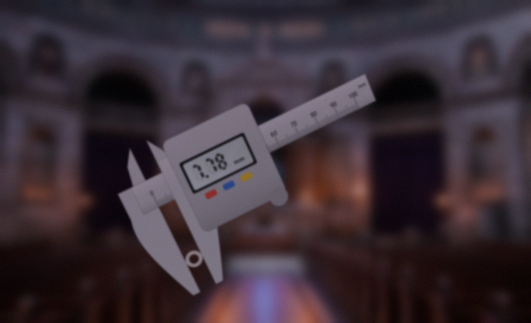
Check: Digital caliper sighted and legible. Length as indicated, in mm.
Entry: 7.78 mm
